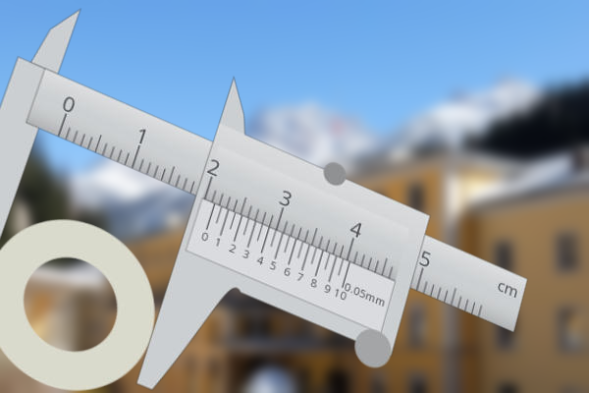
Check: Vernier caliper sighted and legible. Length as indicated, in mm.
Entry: 21.4 mm
